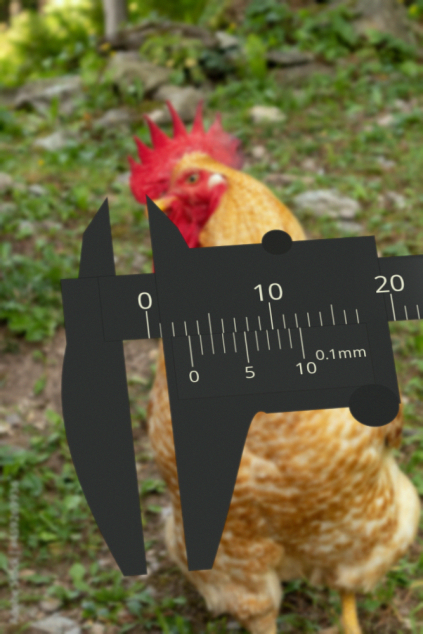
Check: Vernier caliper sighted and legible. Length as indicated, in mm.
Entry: 3.2 mm
